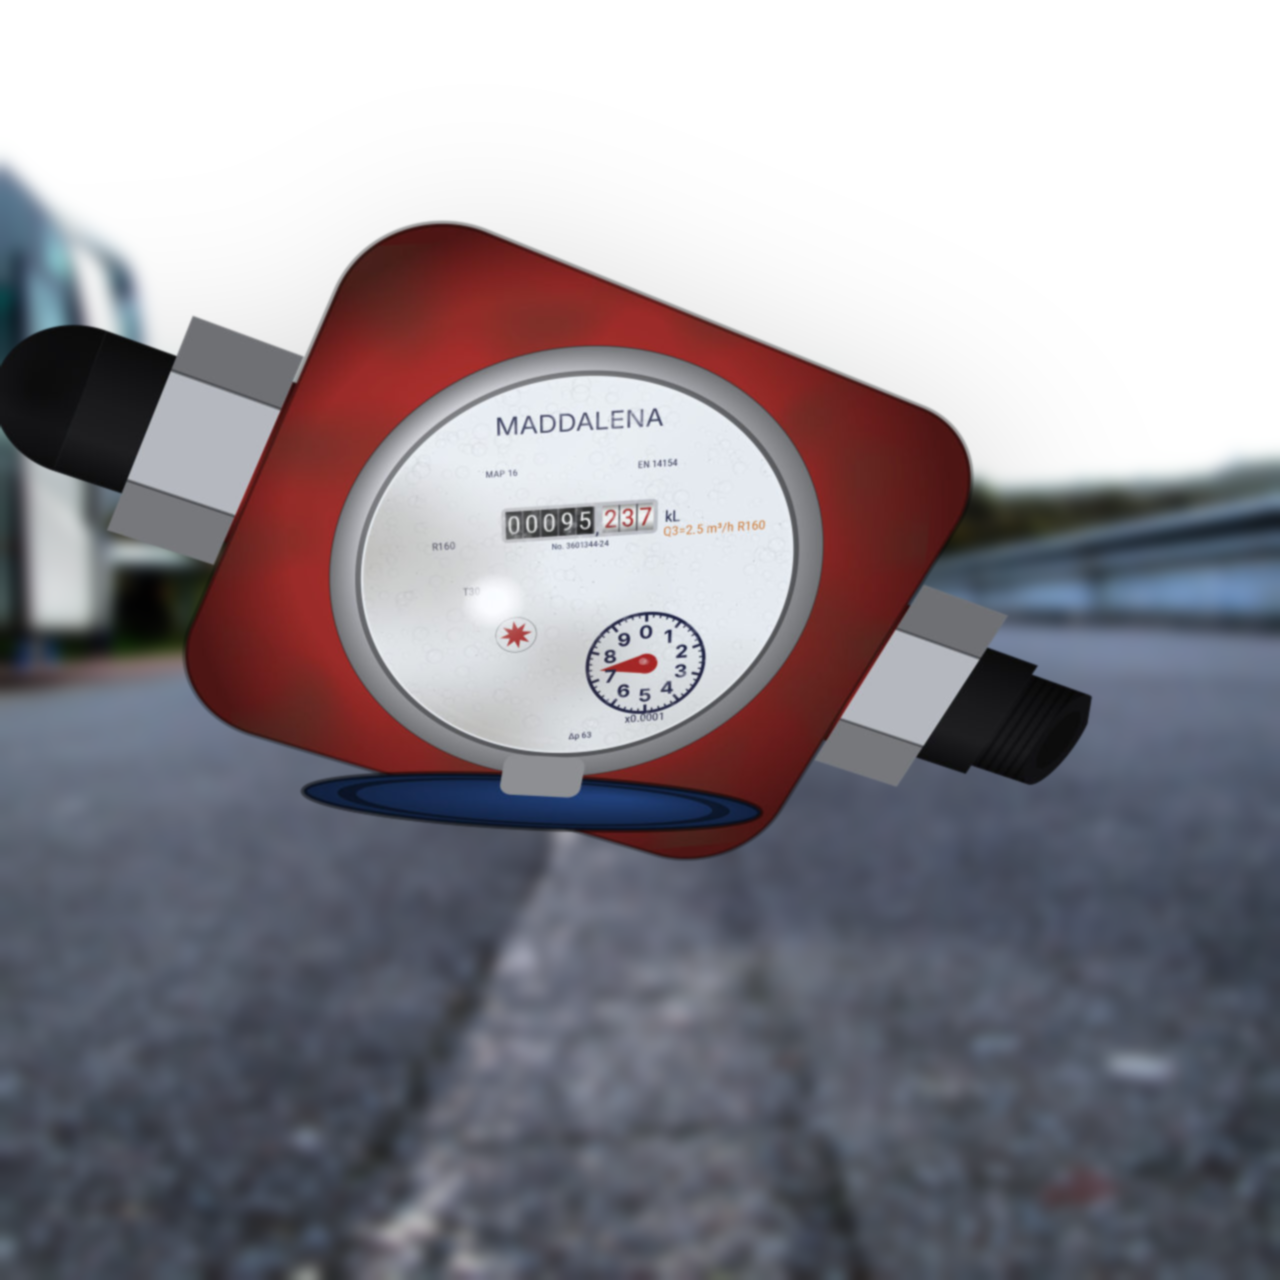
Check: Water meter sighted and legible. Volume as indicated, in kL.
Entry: 95.2377 kL
